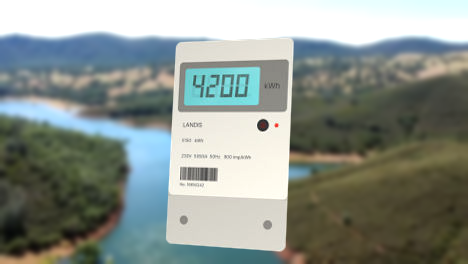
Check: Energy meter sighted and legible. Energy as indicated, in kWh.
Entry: 4200 kWh
